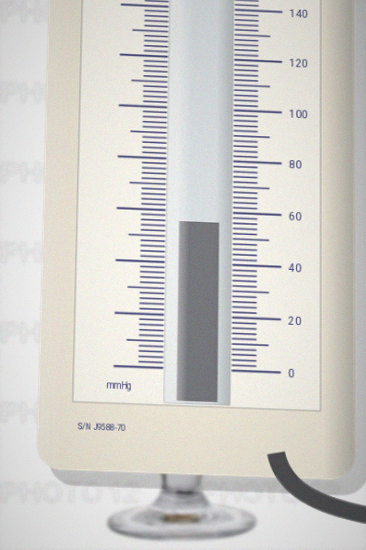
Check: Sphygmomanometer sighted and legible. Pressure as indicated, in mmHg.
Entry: 56 mmHg
